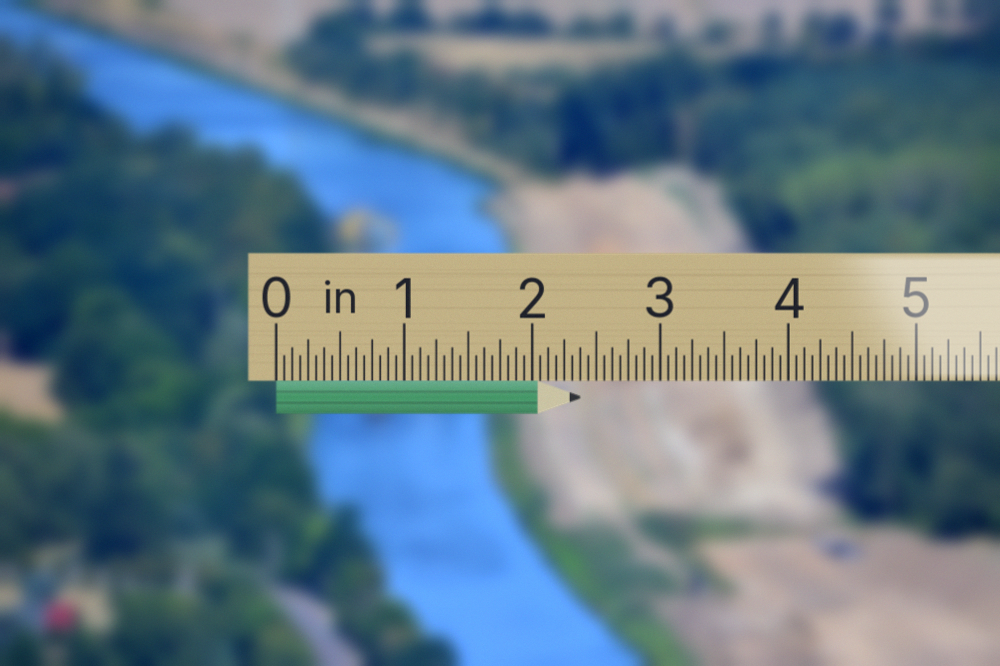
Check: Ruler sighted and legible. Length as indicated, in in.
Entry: 2.375 in
